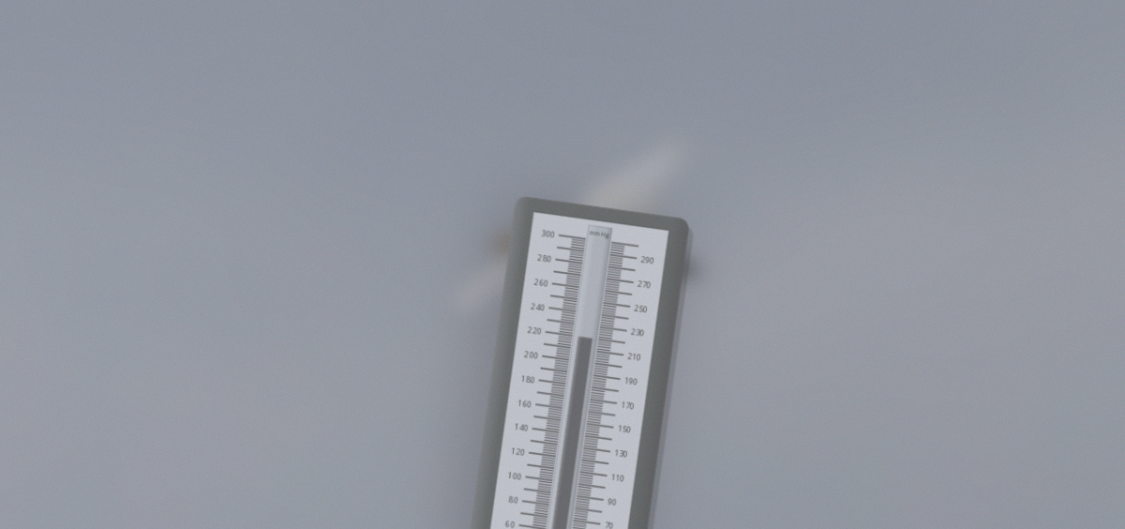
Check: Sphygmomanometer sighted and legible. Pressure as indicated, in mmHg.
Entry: 220 mmHg
